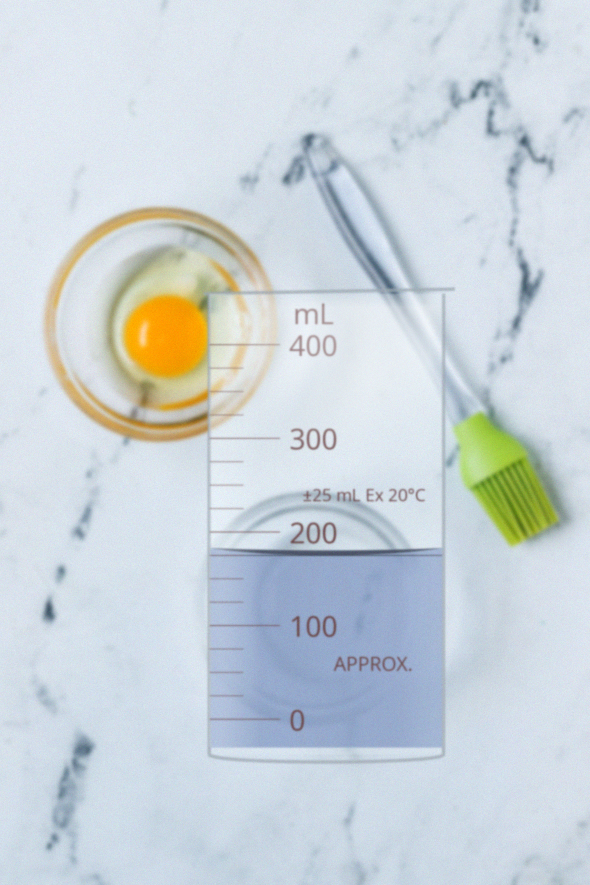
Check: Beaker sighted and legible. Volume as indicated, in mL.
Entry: 175 mL
